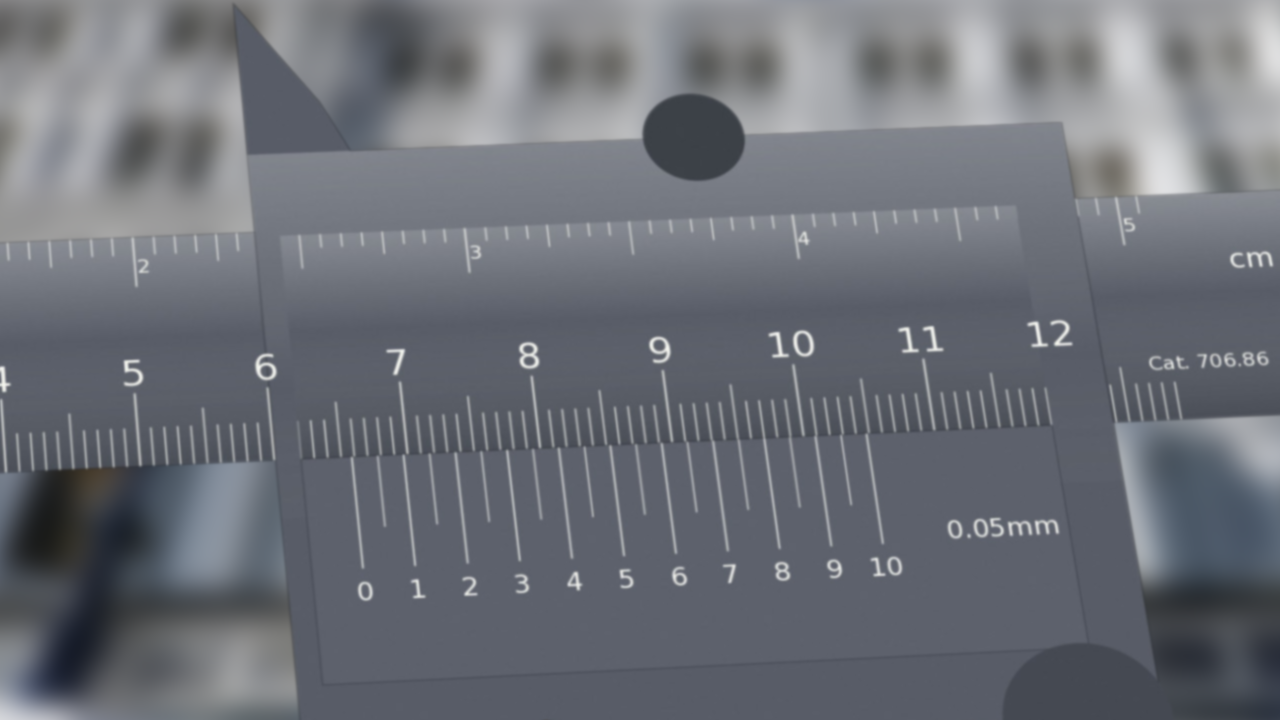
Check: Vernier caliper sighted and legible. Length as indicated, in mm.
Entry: 65.8 mm
